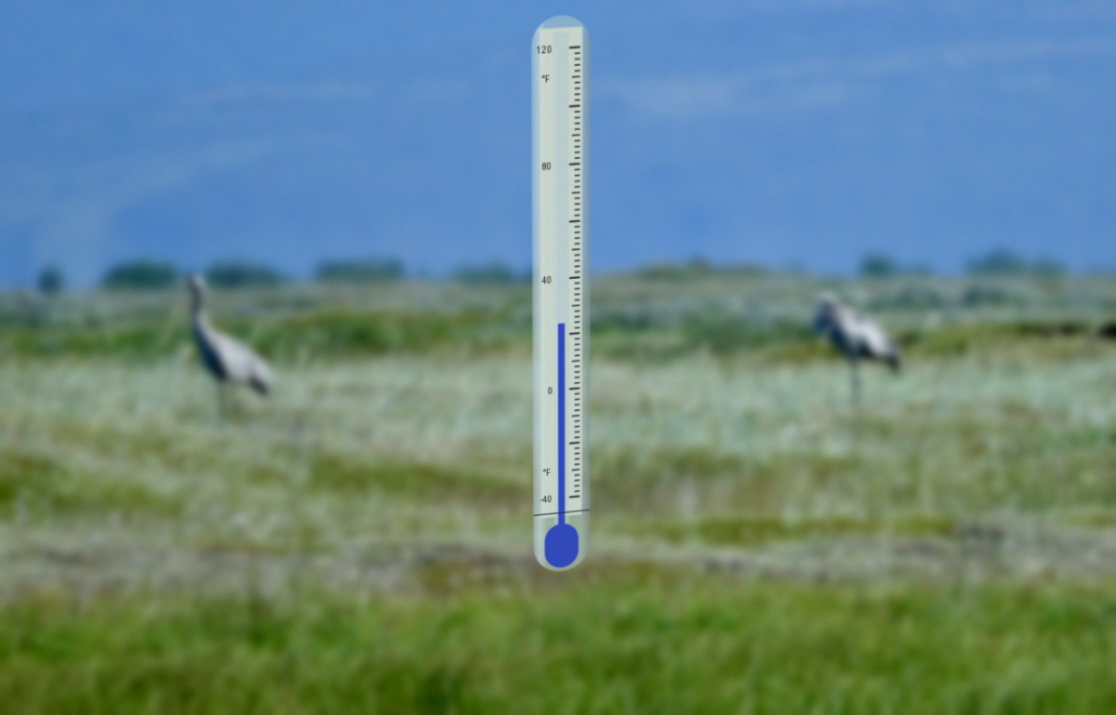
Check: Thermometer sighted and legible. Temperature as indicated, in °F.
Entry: 24 °F
